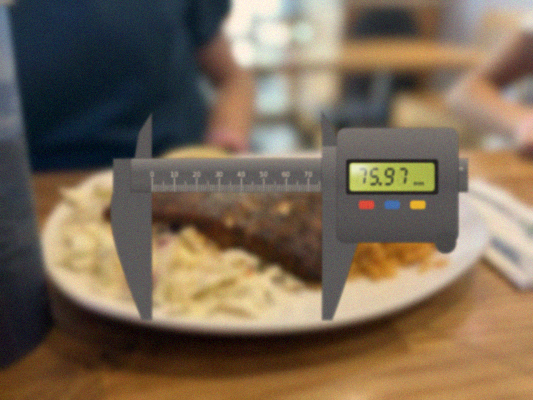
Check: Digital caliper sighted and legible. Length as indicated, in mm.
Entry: 75.97 mm
